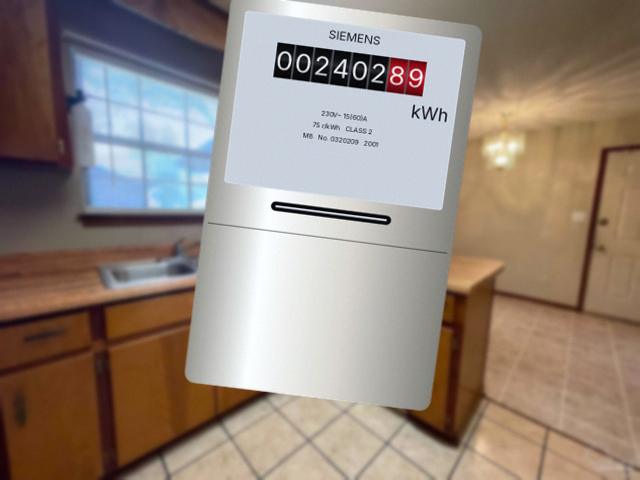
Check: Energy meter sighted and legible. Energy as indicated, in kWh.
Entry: 2402.89 kWh
